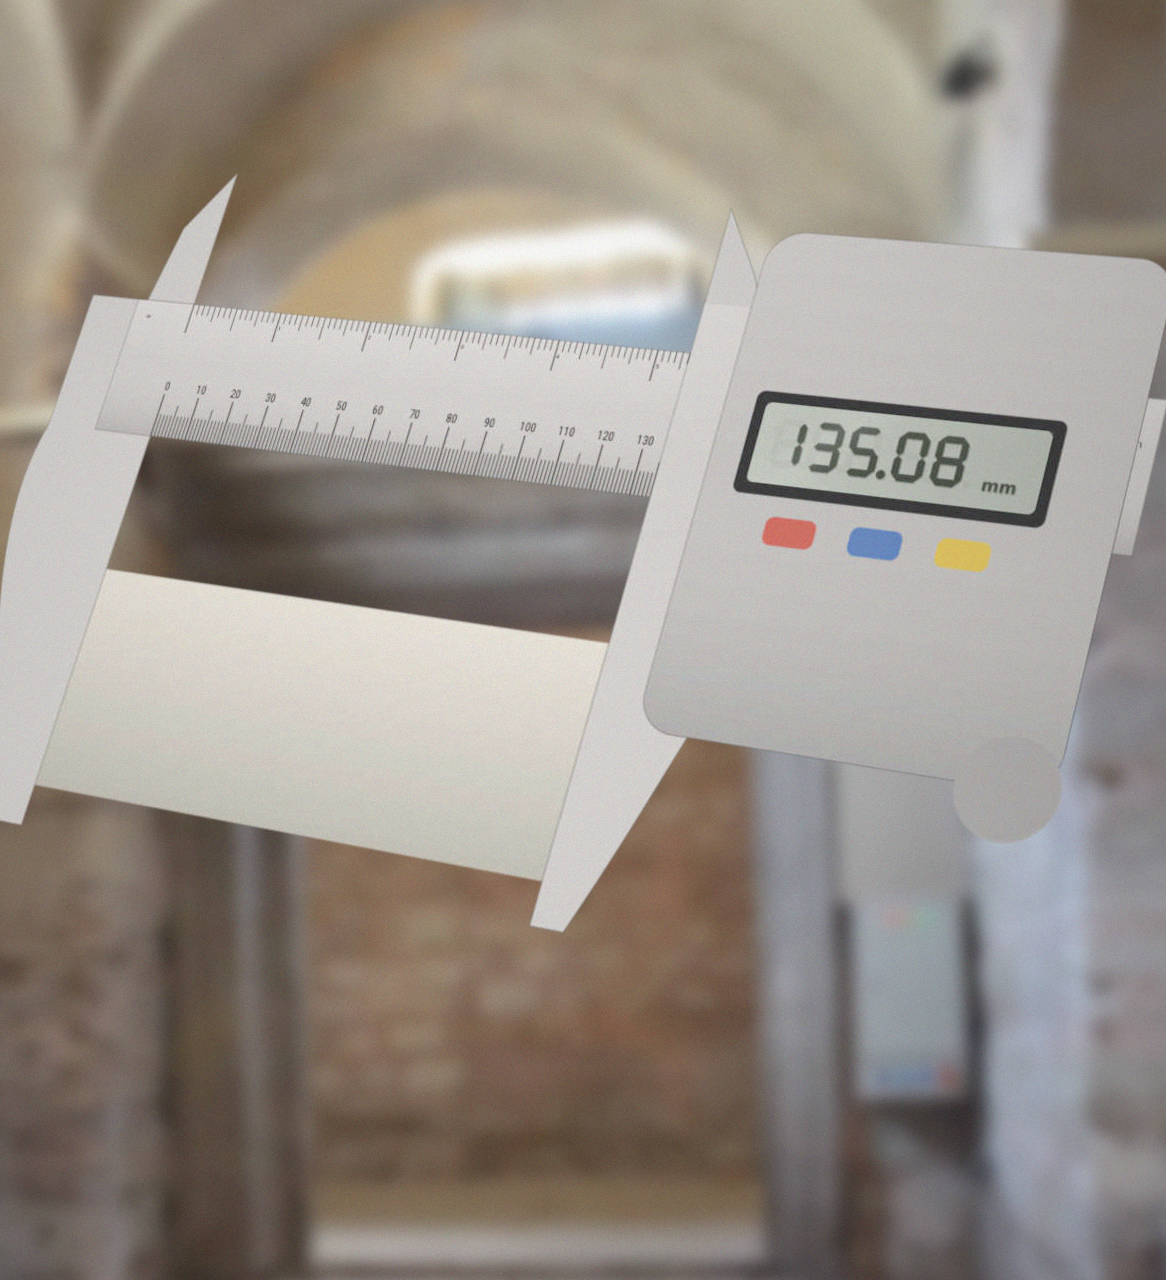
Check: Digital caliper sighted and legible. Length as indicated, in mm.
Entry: 135.08 mm
